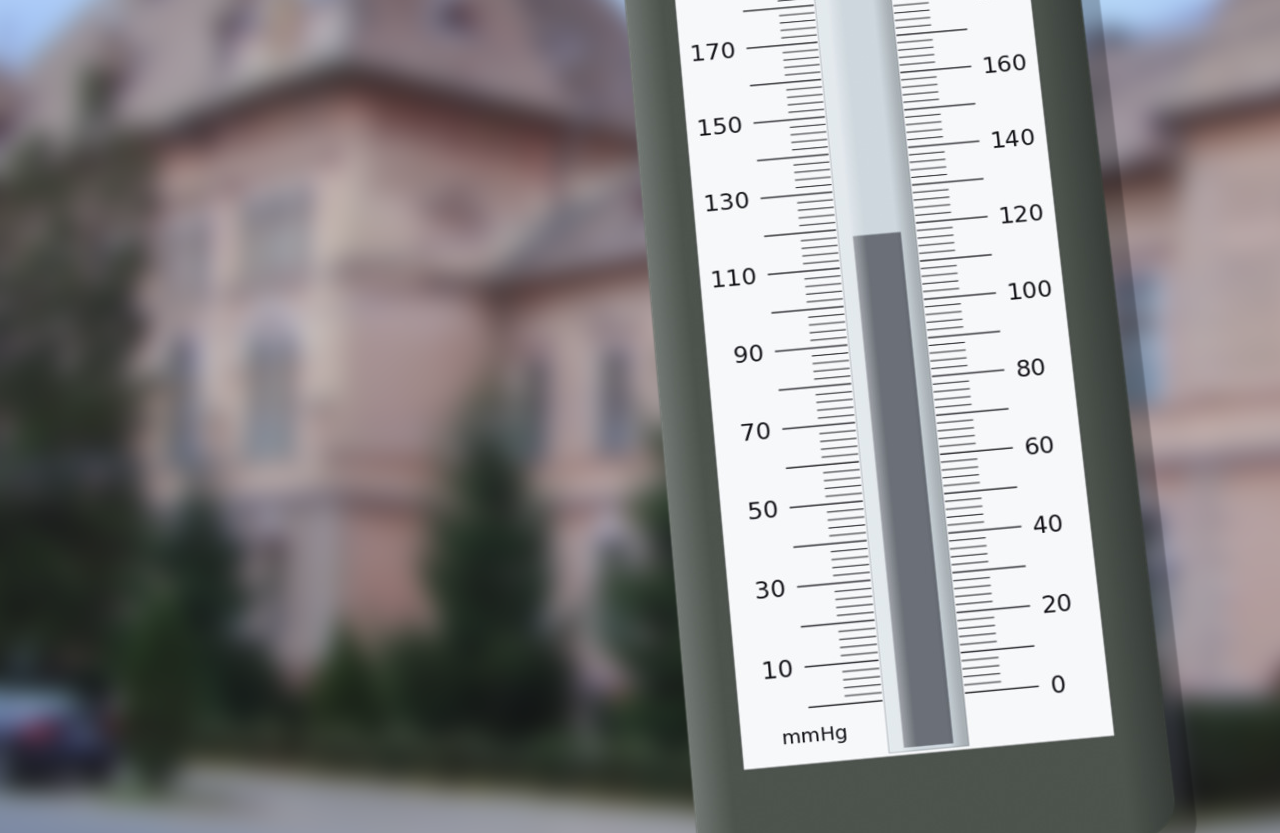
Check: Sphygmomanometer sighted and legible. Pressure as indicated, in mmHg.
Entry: 118 mmHg
